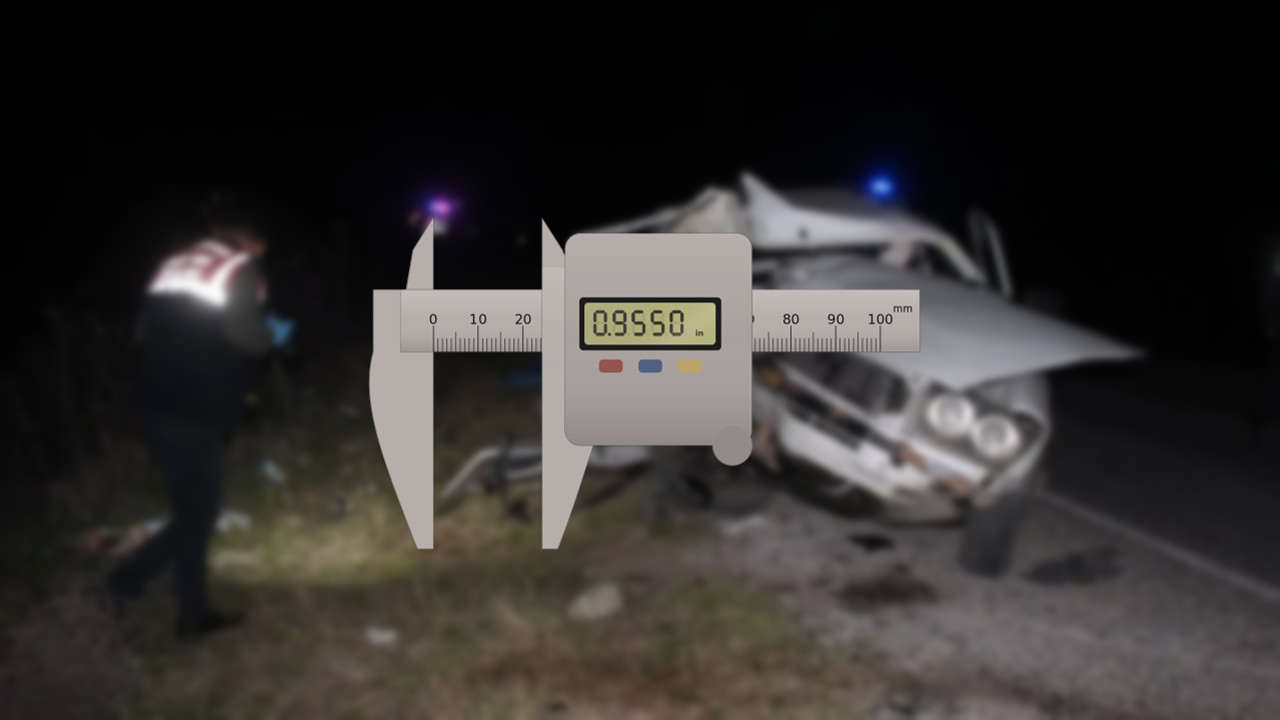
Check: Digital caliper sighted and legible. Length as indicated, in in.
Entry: 0.9550 in
